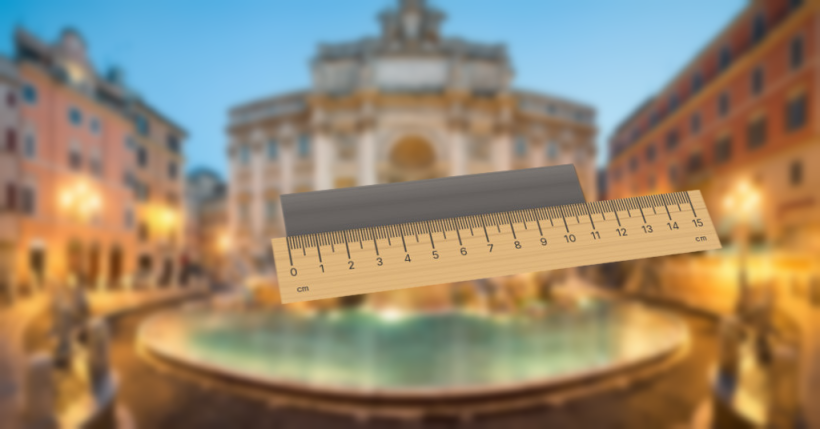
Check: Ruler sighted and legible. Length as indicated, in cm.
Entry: 11 cm
